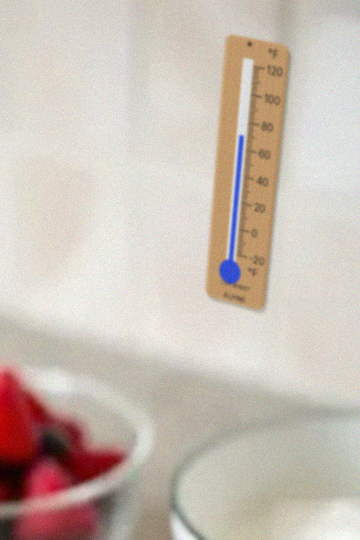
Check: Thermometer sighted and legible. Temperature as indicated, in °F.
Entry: 70 °F
